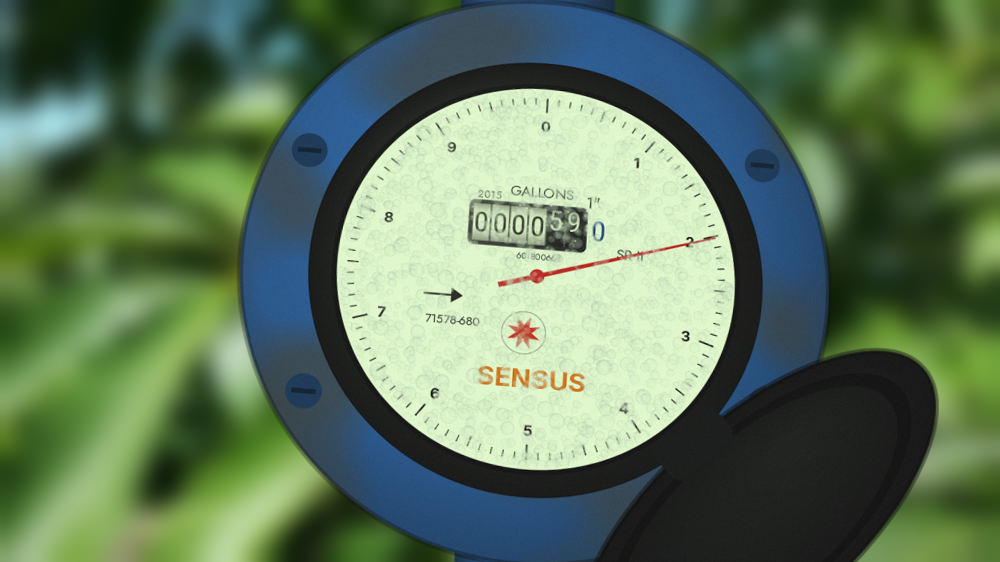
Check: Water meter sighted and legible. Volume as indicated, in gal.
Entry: 592.0 gal
